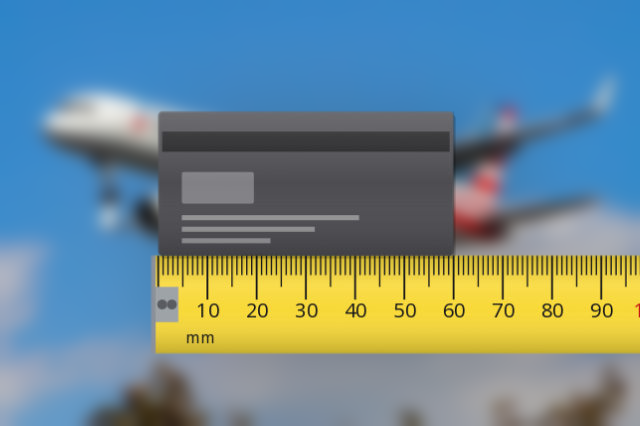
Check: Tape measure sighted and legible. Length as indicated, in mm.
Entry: 60 mm
